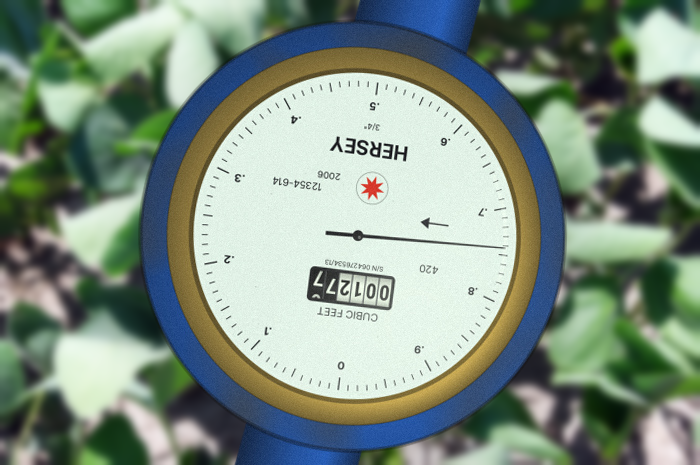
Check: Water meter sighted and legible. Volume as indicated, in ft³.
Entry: 1276.74 ft³
